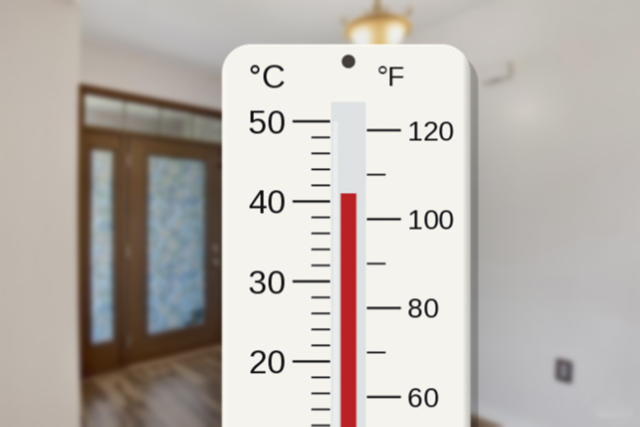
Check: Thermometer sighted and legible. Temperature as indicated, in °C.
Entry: 41 °C
